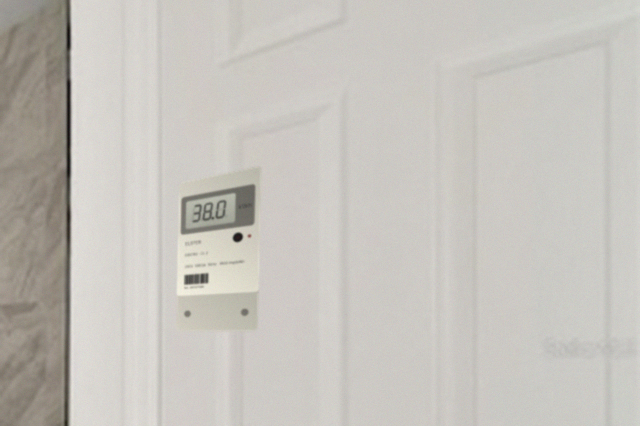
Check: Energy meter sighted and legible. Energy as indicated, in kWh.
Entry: 38.0 kWh
